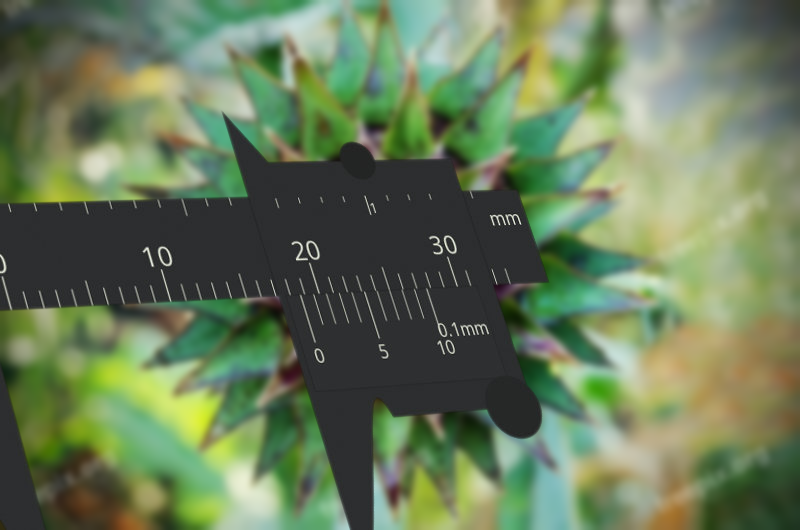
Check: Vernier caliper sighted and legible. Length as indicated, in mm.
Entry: 18.7 mm
